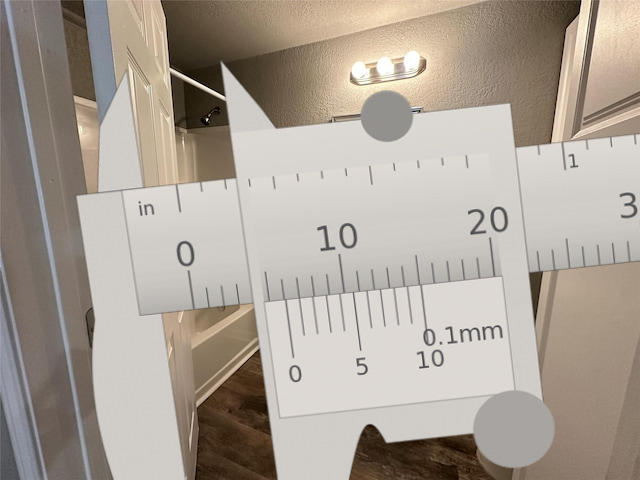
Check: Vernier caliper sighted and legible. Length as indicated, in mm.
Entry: 6.1 mm
